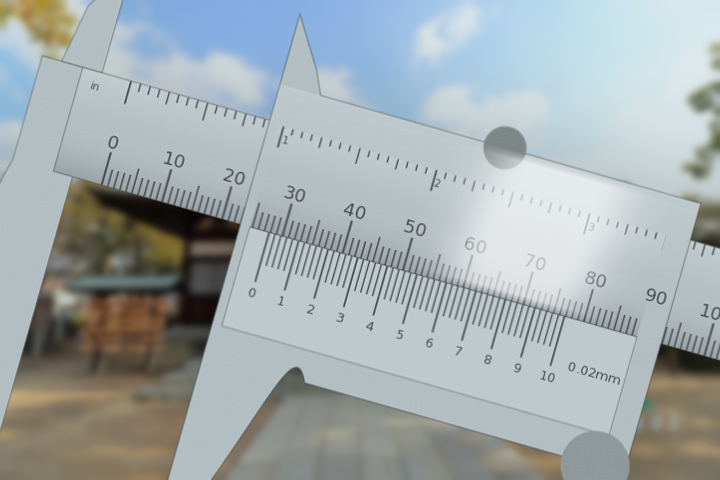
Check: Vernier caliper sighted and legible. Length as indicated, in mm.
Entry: 27.8 mm
